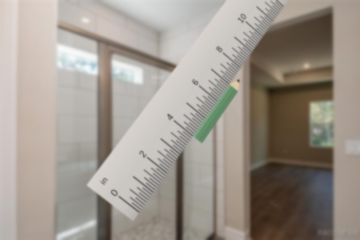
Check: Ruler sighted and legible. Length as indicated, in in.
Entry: 3.5 in
